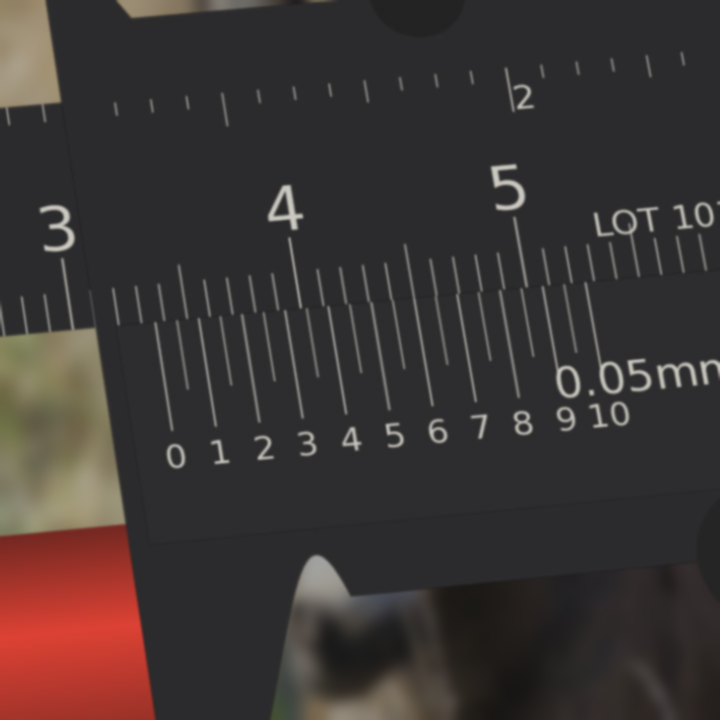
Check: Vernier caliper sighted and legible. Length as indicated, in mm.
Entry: 33.6 mm
